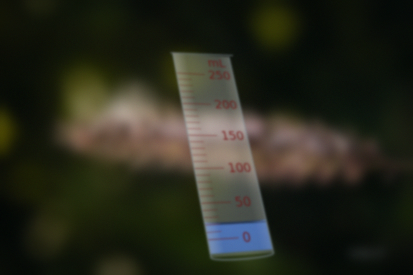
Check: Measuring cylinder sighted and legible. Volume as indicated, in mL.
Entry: 20 mL
